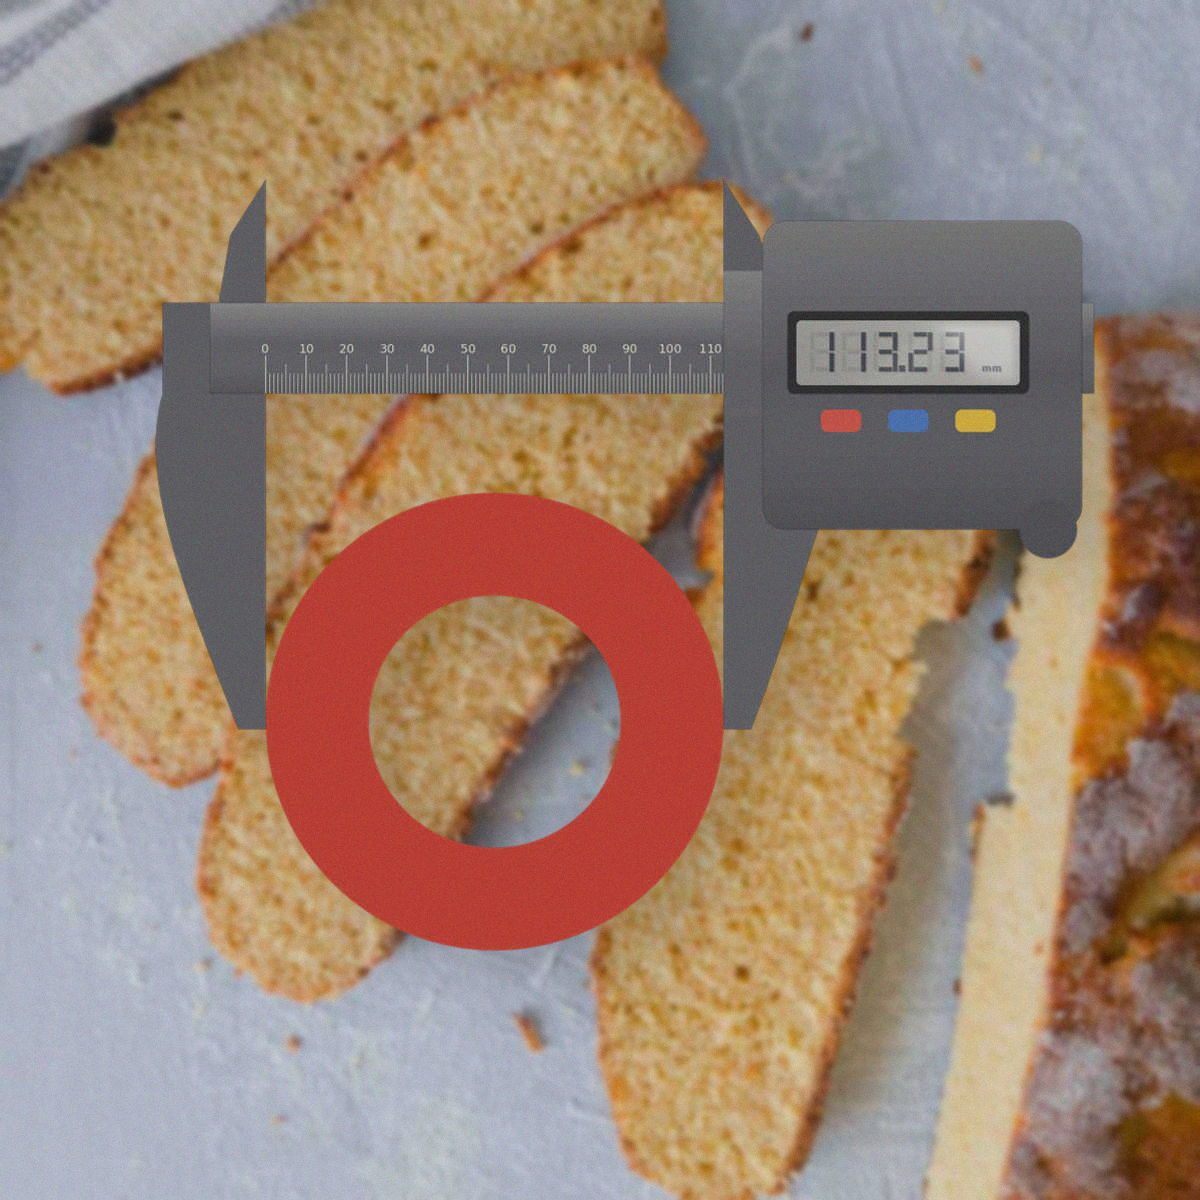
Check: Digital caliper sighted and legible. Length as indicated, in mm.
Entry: 113.23 mm
